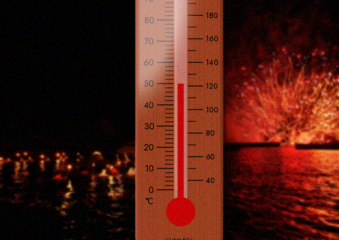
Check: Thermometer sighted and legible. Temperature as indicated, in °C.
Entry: 50 °C
